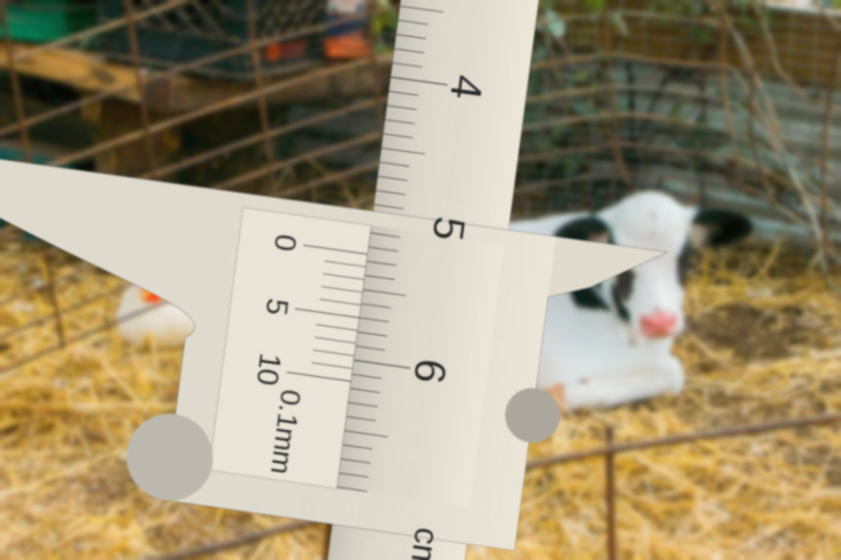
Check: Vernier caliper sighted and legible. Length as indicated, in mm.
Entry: 52.5 mm
